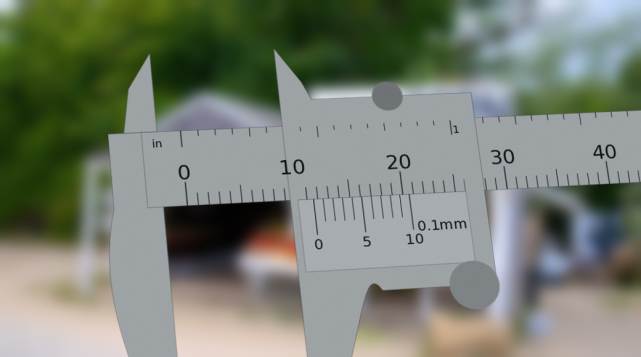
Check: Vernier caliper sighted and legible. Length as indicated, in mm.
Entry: 11.6 mm
